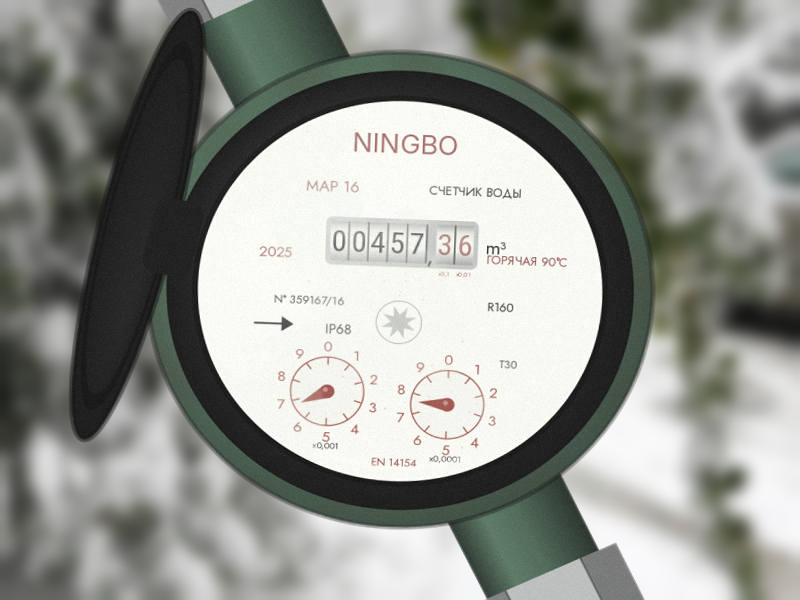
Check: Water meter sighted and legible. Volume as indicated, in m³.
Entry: 457.3667 m³
